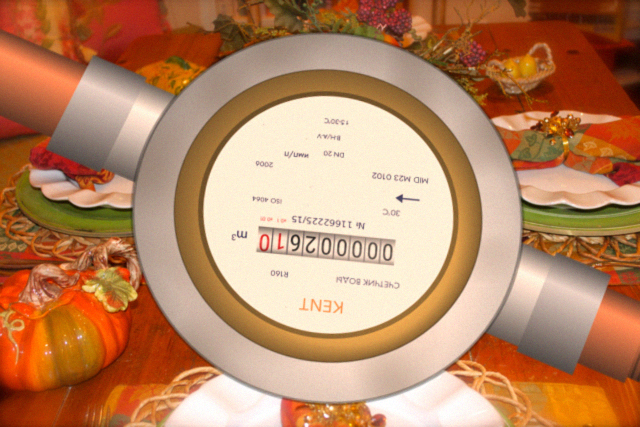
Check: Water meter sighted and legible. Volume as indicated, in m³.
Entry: 26.10 m³
